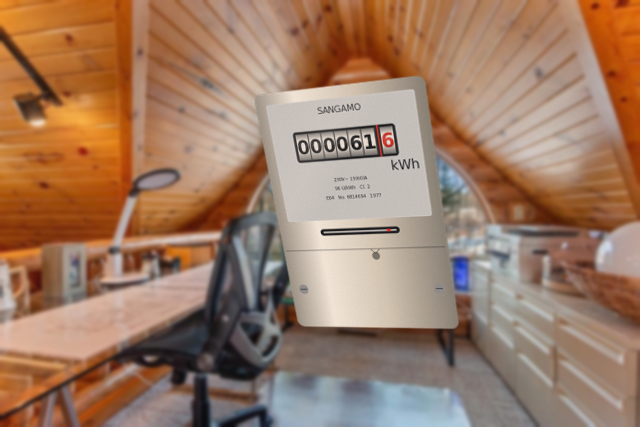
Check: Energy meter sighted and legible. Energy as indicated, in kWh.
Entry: 61.6 kWh
